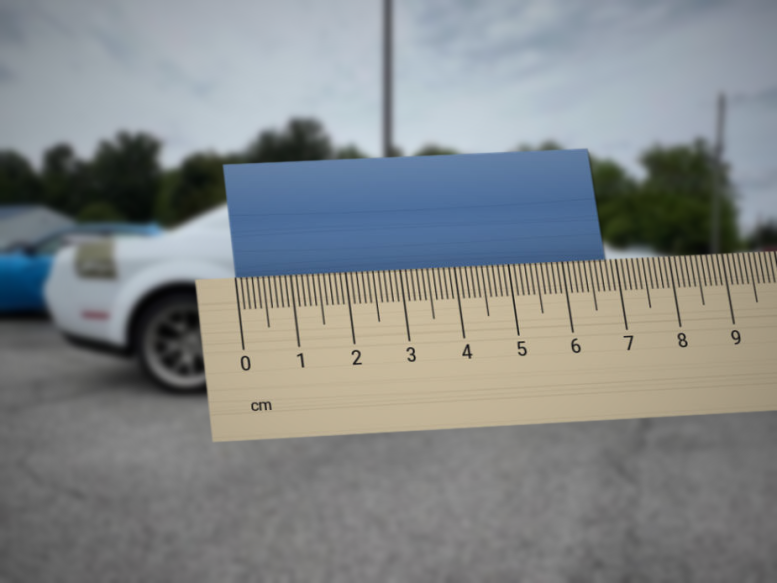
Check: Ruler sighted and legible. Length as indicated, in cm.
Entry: 6.8 cm
